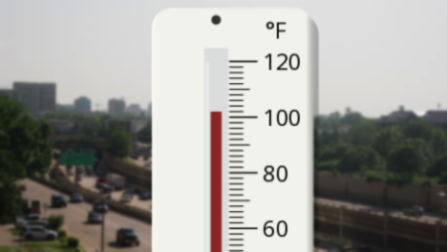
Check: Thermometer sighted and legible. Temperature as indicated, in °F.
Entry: 102 °F
